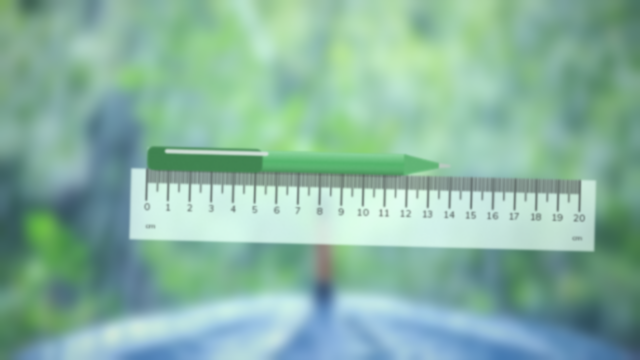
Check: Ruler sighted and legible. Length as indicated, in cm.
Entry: 14 cm
